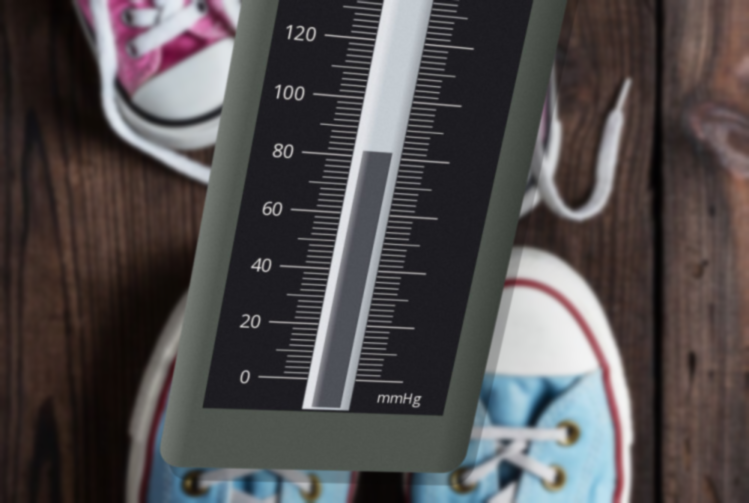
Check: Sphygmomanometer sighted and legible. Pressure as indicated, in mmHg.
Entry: 82 mmHg
